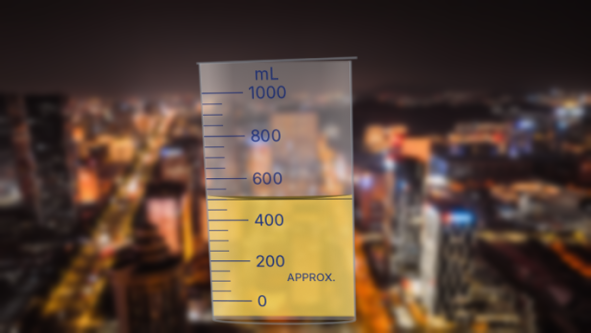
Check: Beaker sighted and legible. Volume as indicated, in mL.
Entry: 500 mL
